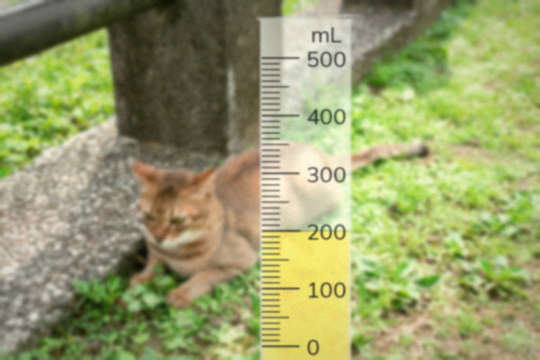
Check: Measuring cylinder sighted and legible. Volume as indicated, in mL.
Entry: 200 mL
